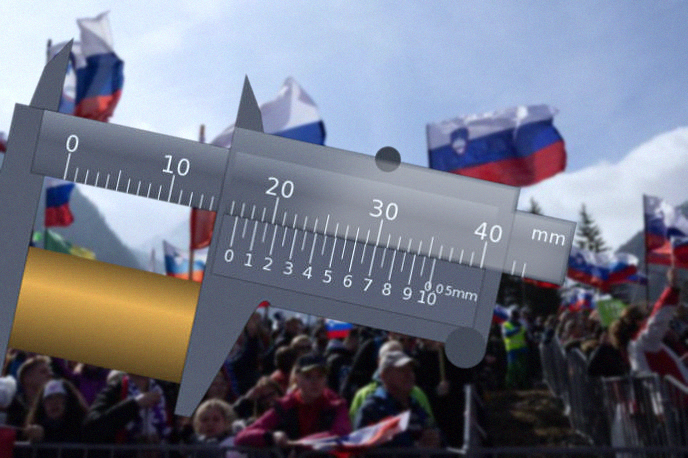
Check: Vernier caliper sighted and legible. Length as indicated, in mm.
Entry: 16.6 mm
